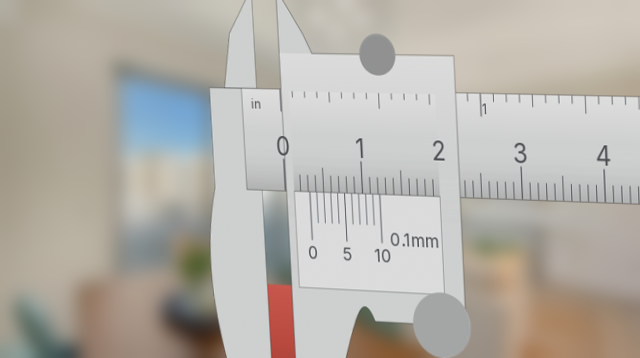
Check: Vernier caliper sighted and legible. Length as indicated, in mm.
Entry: 3.2 mm
